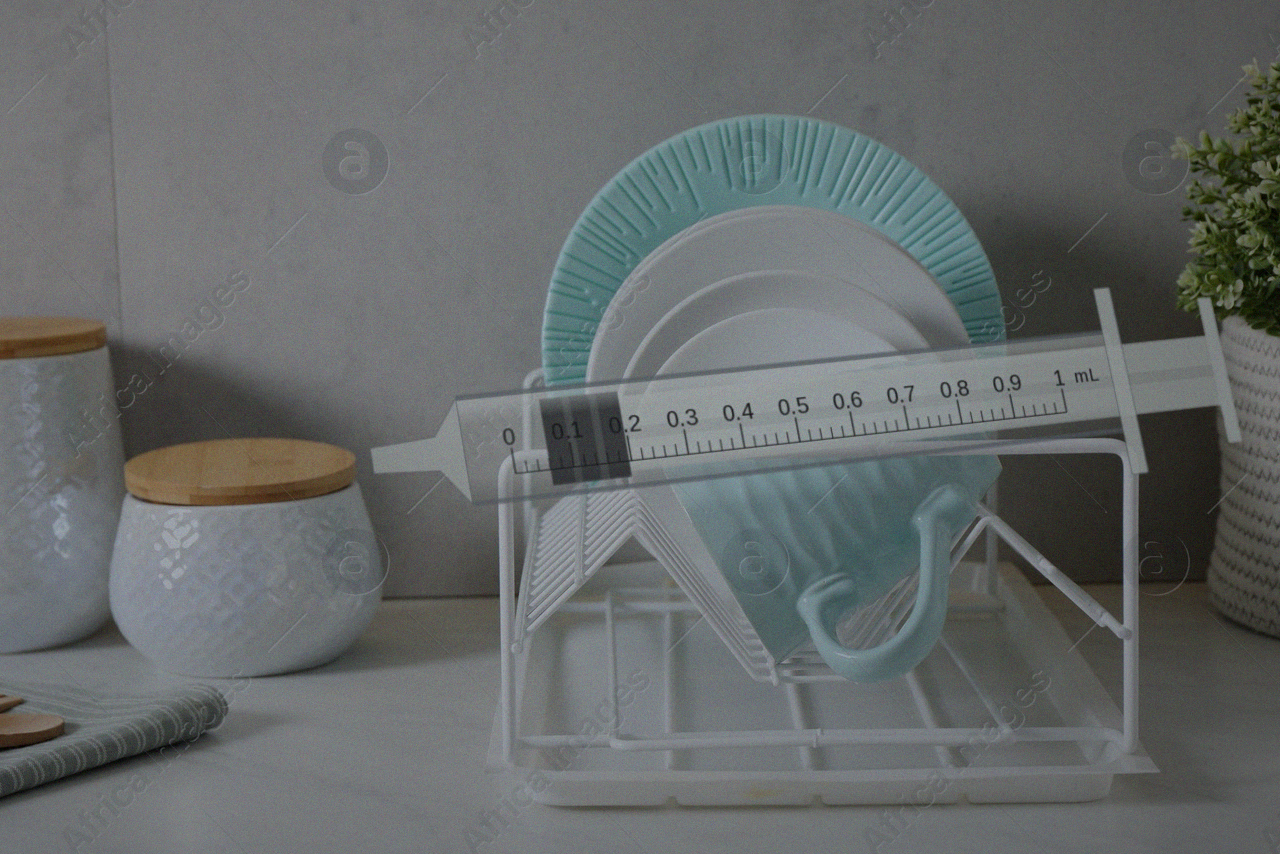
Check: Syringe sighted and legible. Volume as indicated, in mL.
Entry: 0.06 mL
